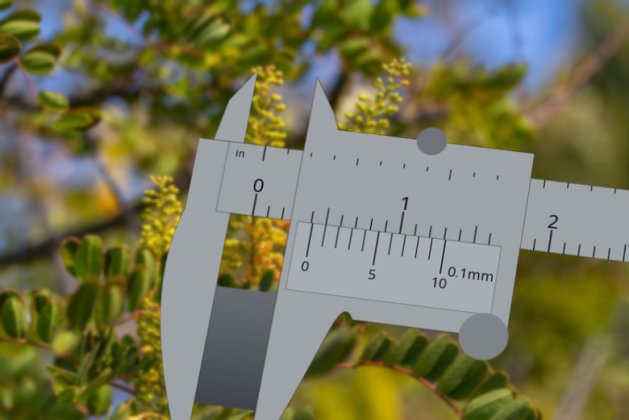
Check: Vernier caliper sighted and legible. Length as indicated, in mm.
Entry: 4.1 mm
